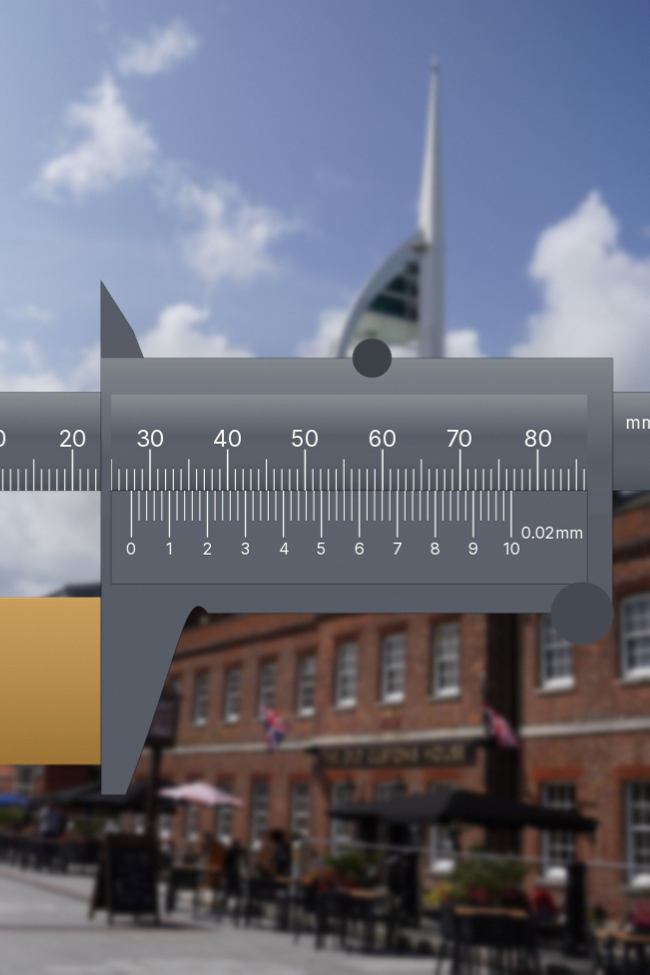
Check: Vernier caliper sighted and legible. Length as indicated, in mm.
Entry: 27.6 mm
